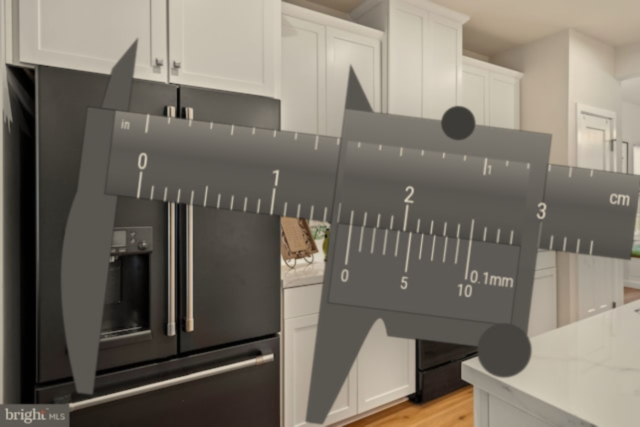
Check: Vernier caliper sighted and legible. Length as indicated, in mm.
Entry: 16.0 mm
